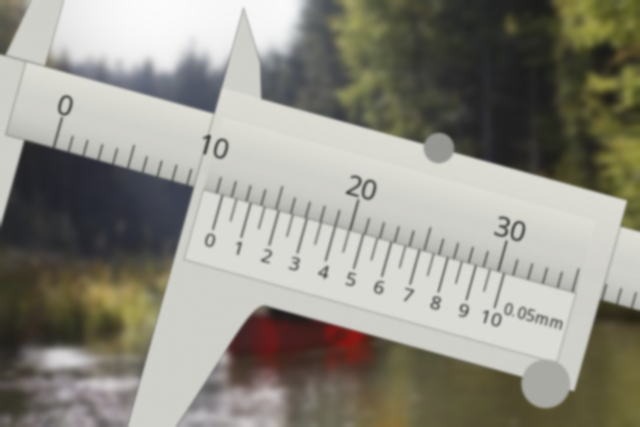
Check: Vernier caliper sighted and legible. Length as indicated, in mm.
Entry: 11.4 mm
